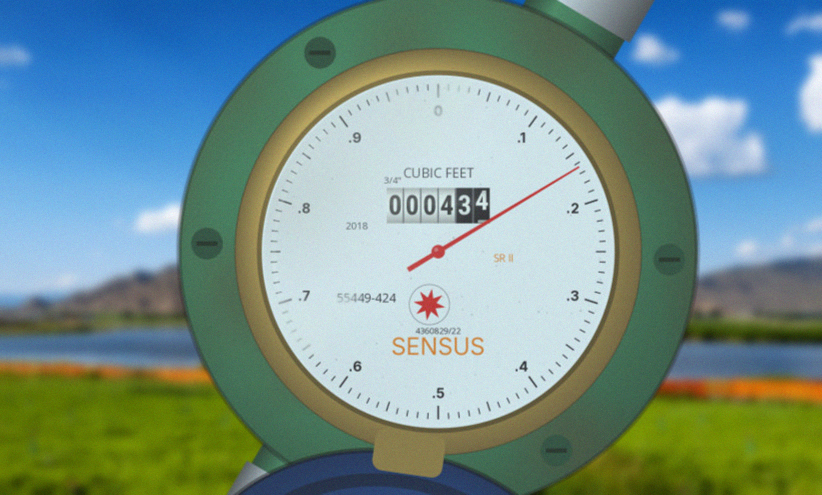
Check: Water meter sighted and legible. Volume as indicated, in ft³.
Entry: 434.16 ft³
